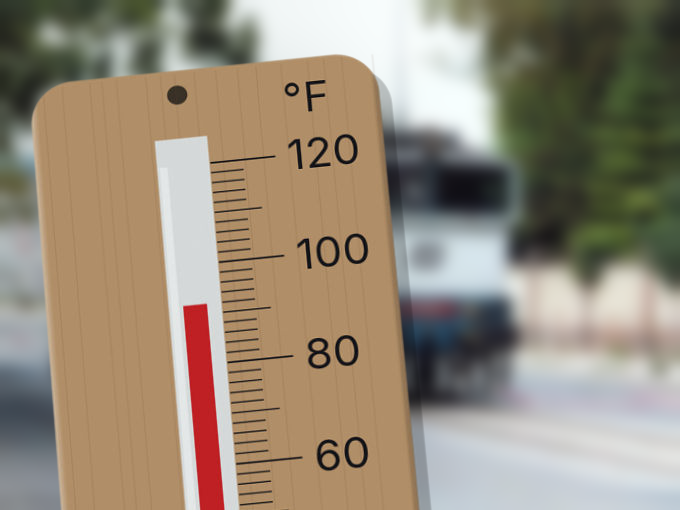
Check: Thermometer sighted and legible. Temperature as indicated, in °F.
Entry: 92 °F
